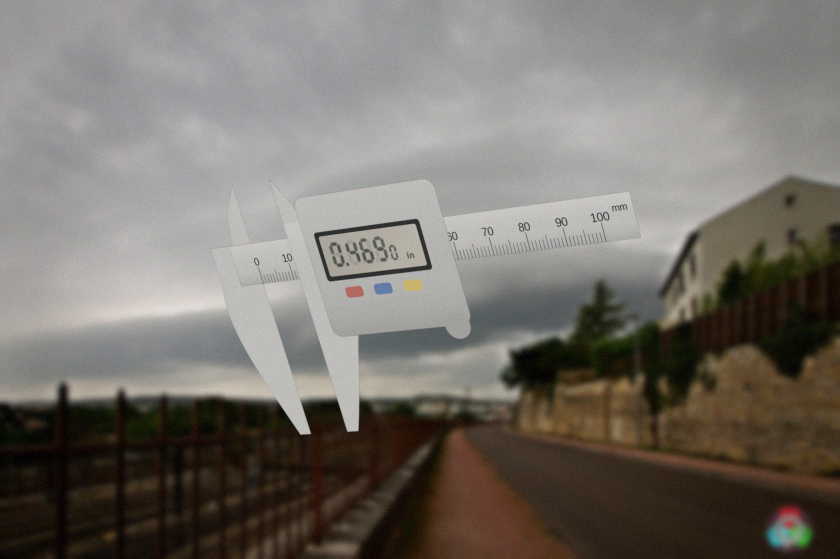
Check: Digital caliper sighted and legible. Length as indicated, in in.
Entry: 0.4690 in
